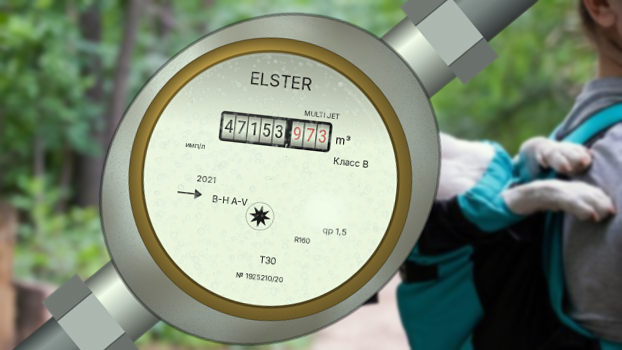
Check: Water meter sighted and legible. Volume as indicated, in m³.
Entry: 47153.973 m³
